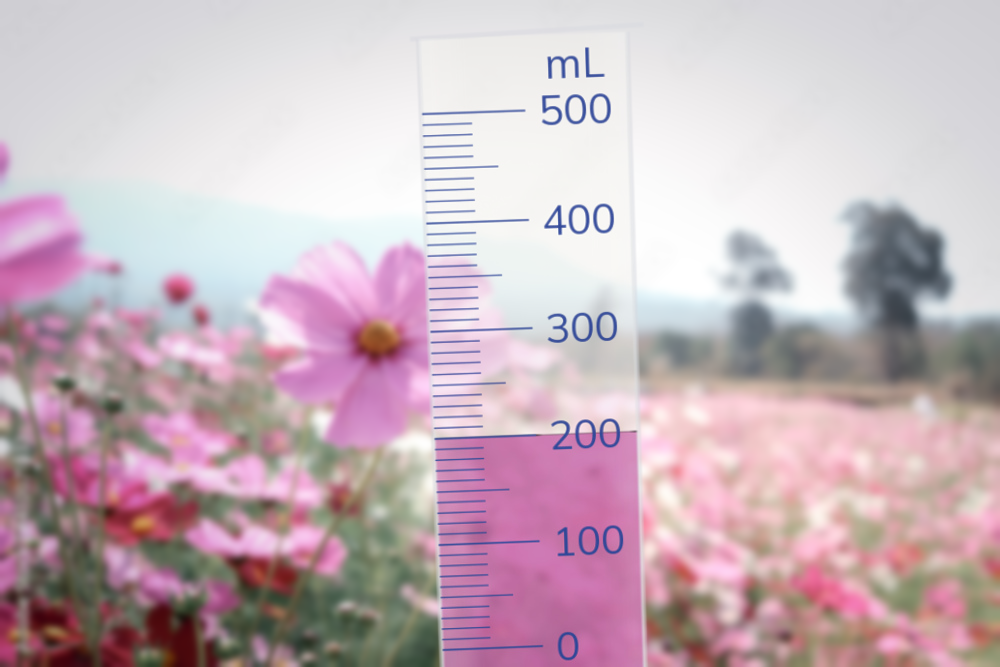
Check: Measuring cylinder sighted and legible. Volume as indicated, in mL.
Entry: 200 mL
